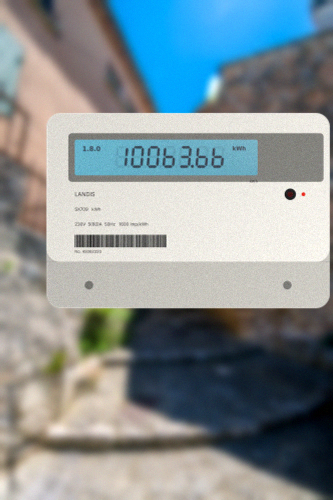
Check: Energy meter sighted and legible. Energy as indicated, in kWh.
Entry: 10063.66 kWh
